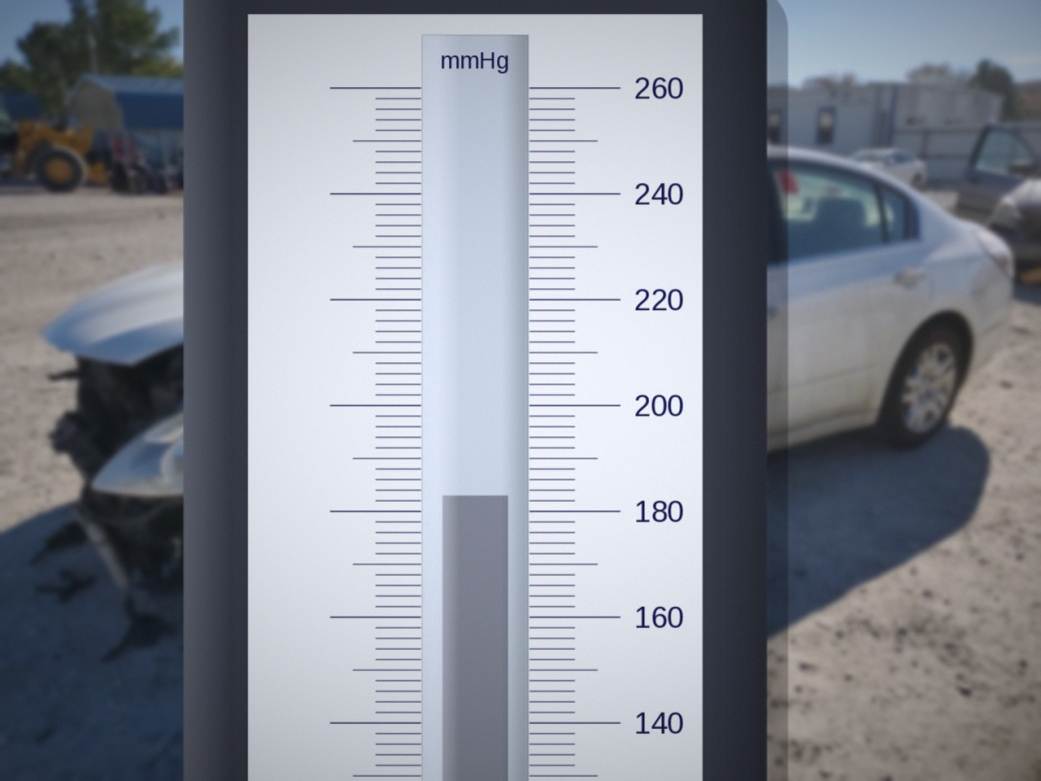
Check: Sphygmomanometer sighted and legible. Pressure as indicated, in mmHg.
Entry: 183 mmHg
